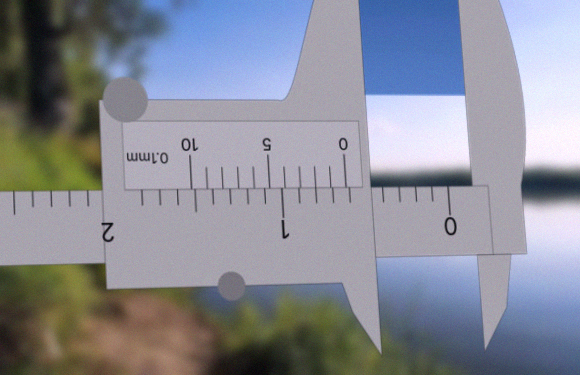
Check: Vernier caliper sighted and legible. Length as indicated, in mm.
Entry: 6.2 mm
